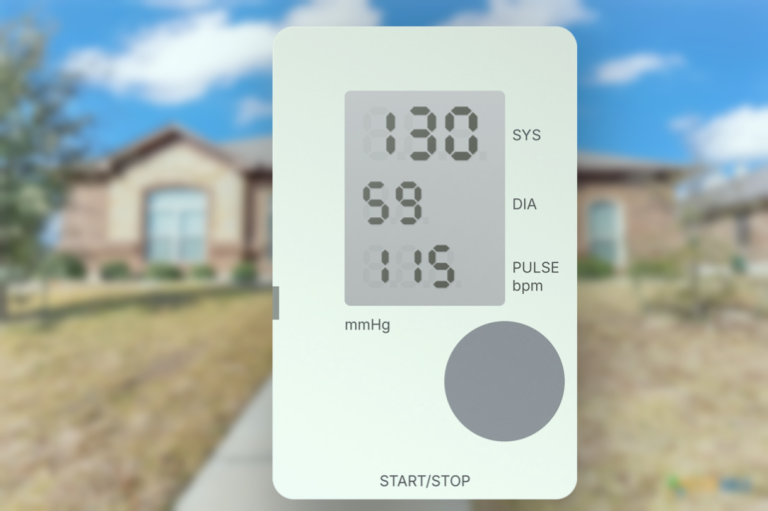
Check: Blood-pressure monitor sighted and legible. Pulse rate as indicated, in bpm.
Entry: 115 bpm
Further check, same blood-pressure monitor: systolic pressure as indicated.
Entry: 130 mmHg
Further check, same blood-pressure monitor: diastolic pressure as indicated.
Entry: 59 mmHg
